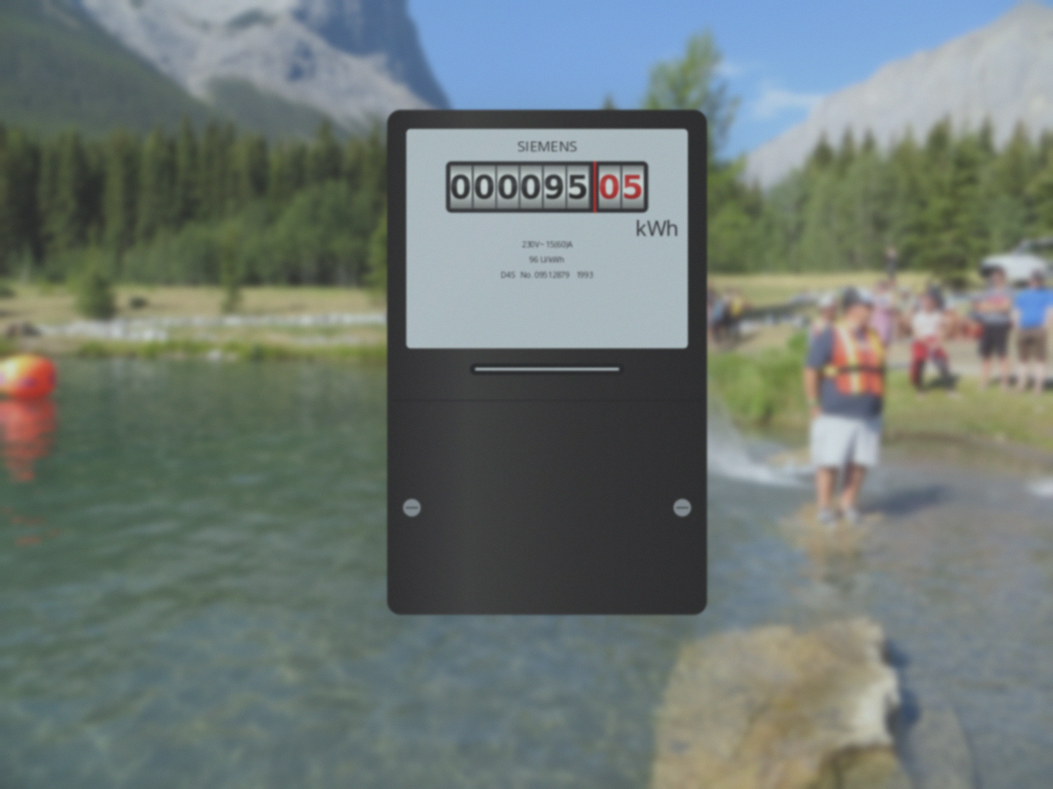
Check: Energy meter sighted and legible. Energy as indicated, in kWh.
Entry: 95.05 kWh
